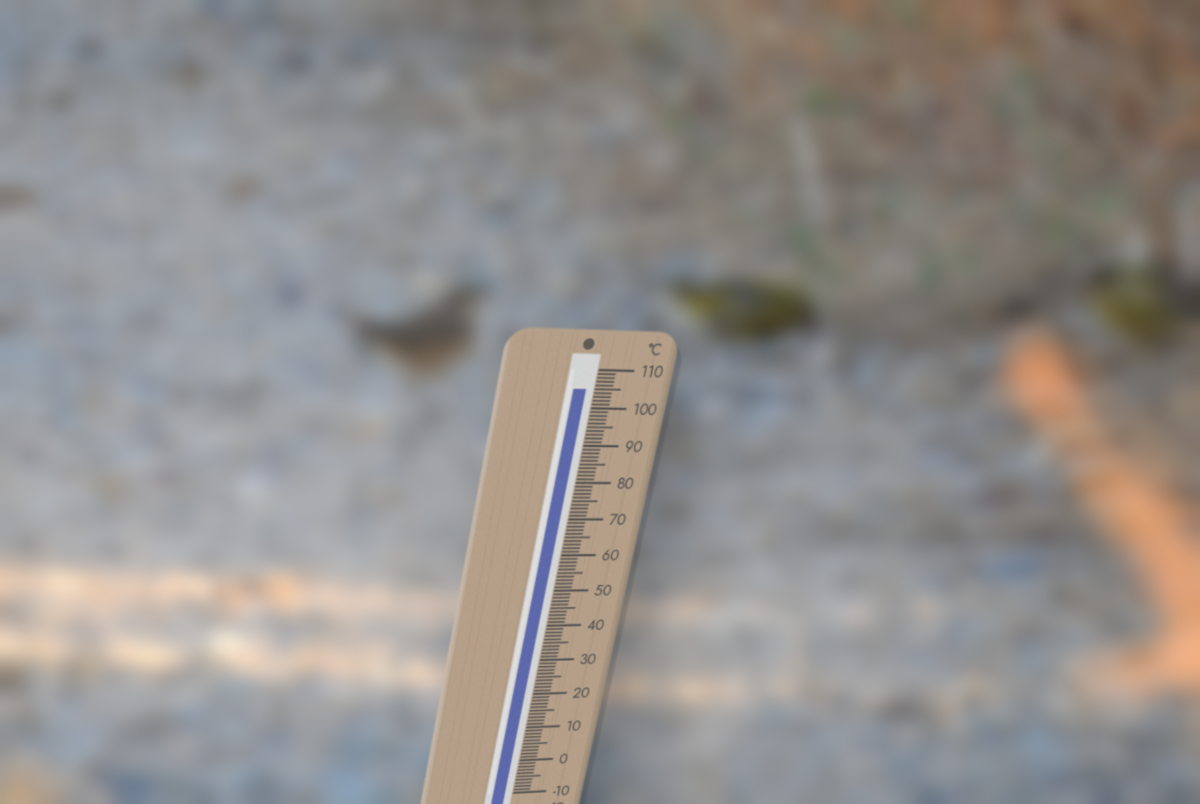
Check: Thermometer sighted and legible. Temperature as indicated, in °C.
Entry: 105 °C
